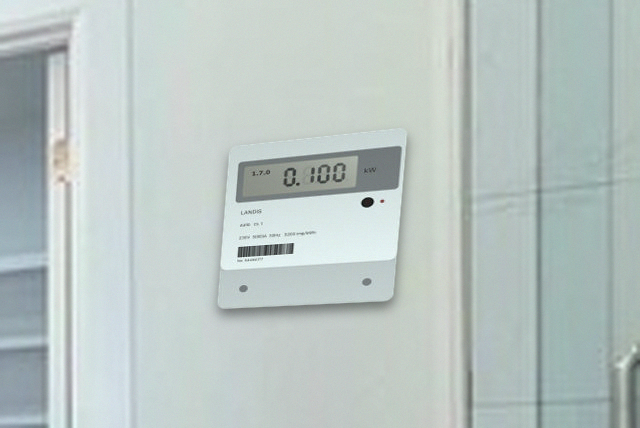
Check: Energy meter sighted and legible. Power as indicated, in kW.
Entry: 0.100 kW
